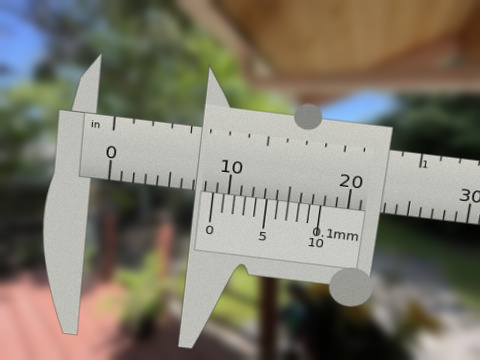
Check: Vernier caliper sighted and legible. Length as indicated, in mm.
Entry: 8.7 mm
